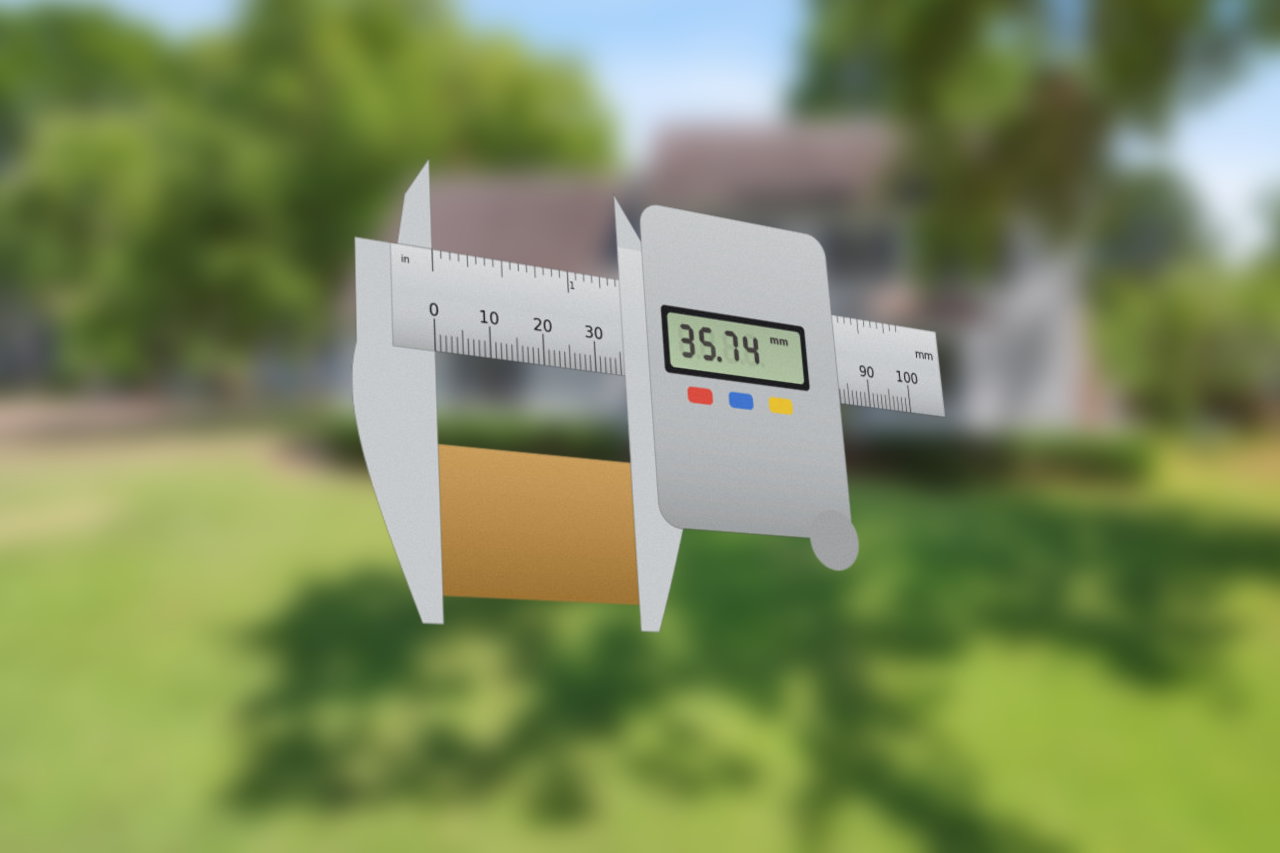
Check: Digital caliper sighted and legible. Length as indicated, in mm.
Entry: 35.74 mm
